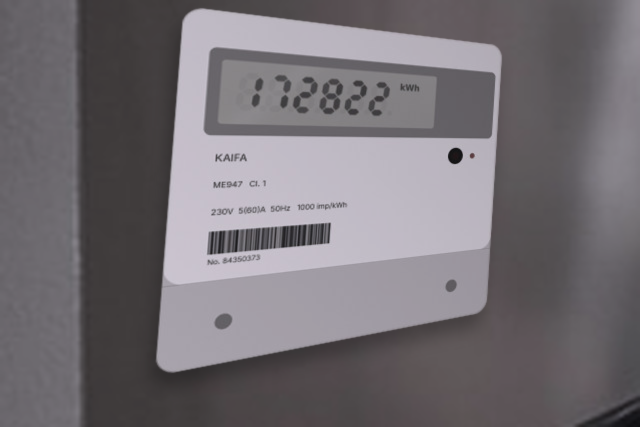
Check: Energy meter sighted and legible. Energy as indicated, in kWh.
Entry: 172822 kWh
